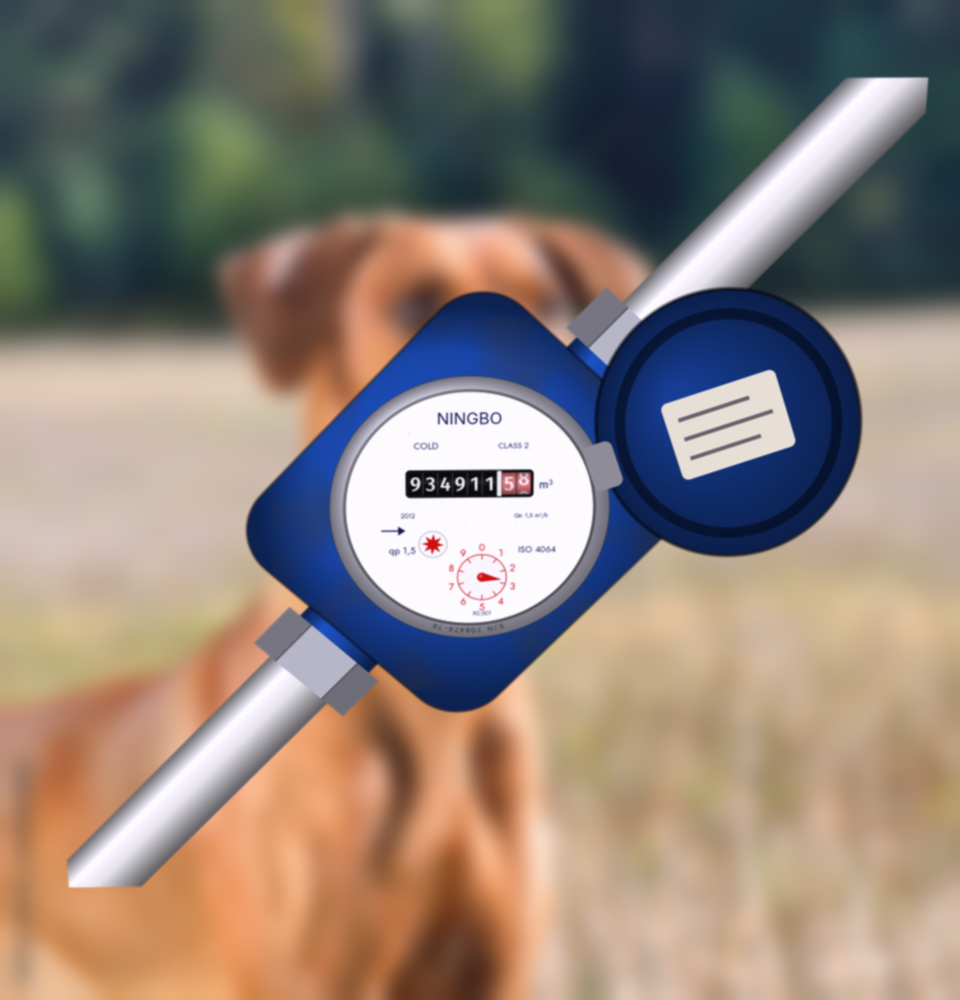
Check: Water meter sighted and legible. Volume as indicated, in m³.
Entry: 934911.582 m³
